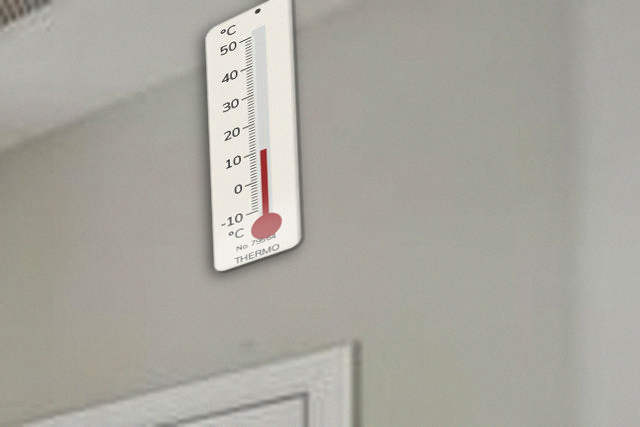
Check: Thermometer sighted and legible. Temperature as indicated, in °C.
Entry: 10 °C
